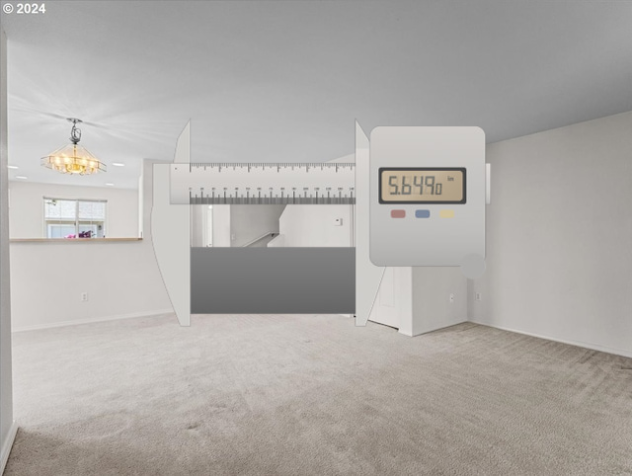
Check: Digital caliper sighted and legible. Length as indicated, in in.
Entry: 5.6490 in
